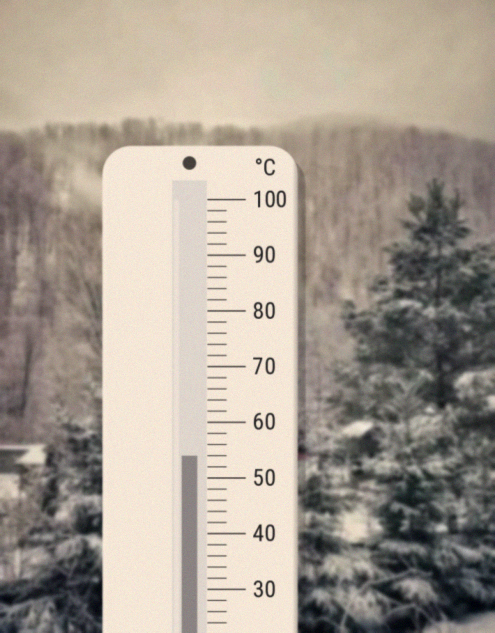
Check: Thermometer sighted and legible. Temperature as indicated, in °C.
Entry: 54 °C
